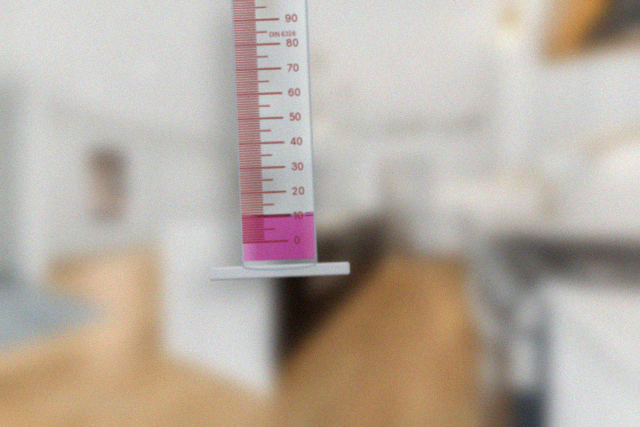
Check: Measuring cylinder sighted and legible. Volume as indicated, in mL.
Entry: 10 mL
